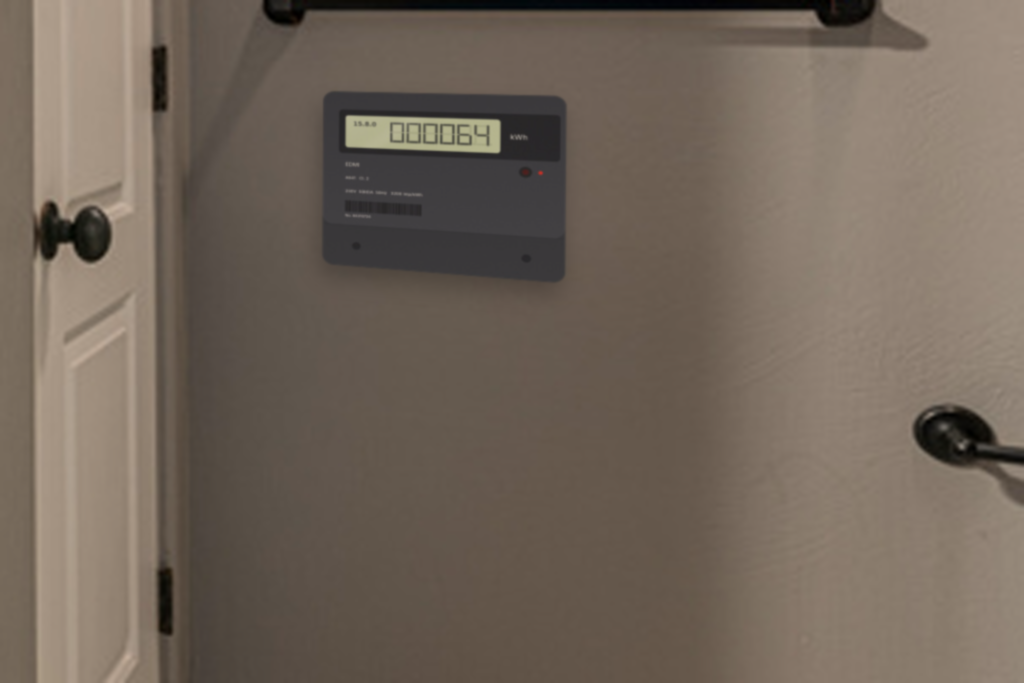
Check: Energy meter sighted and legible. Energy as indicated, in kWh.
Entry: 64 kWh
